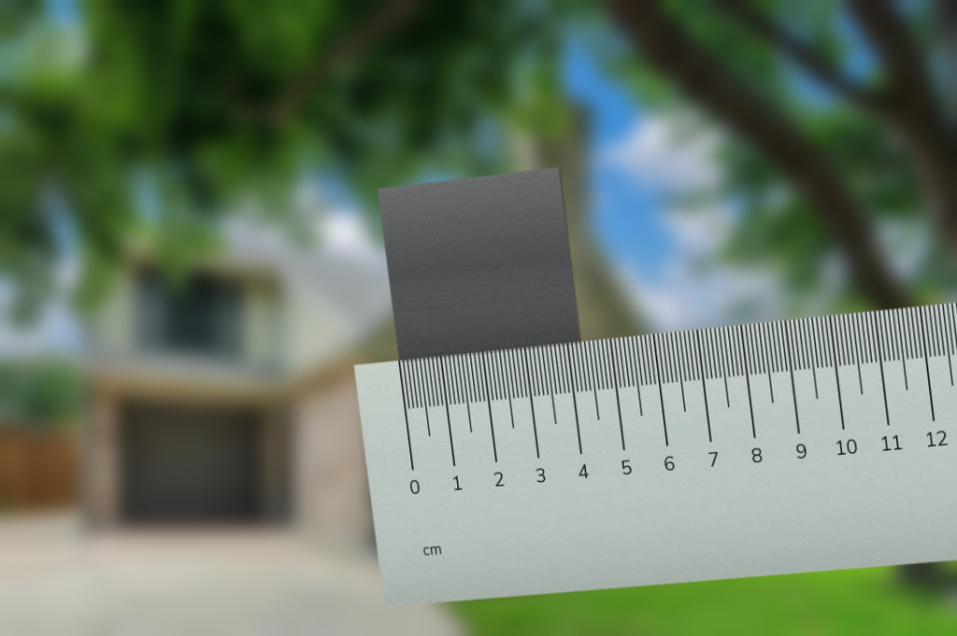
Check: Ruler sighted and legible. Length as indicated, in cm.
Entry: 4.3 cm
